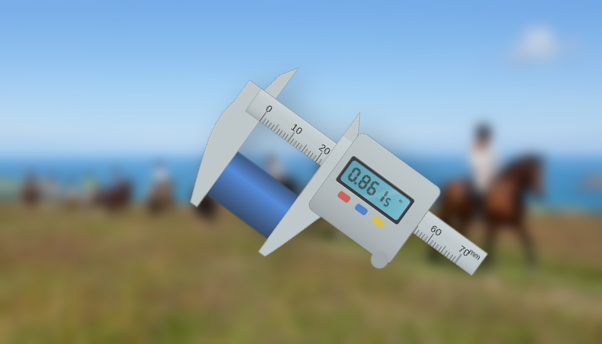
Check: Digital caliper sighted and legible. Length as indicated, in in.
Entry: 0.8615 in
